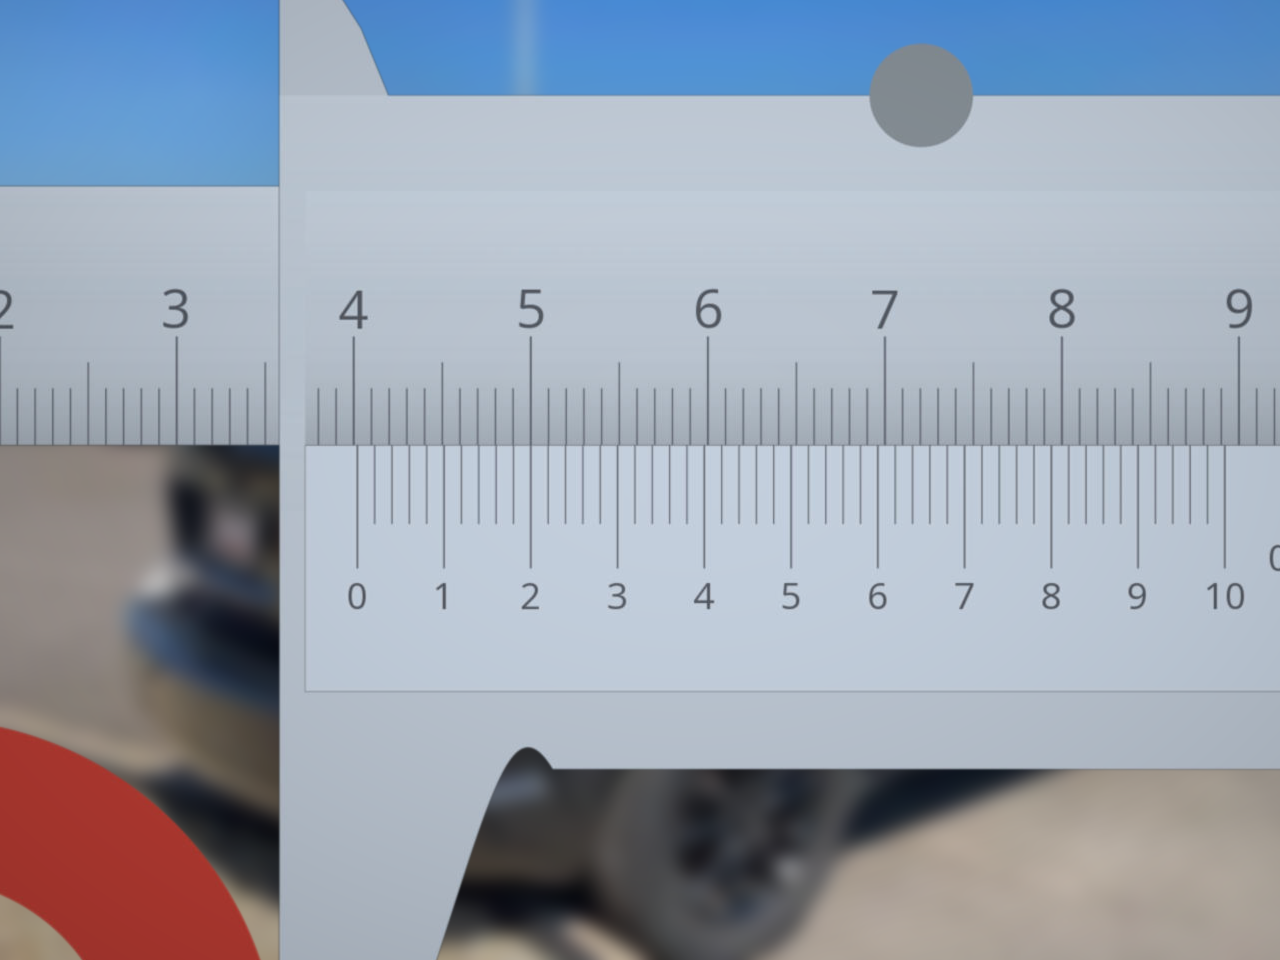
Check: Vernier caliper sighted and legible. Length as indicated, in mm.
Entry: 40.2 mm
